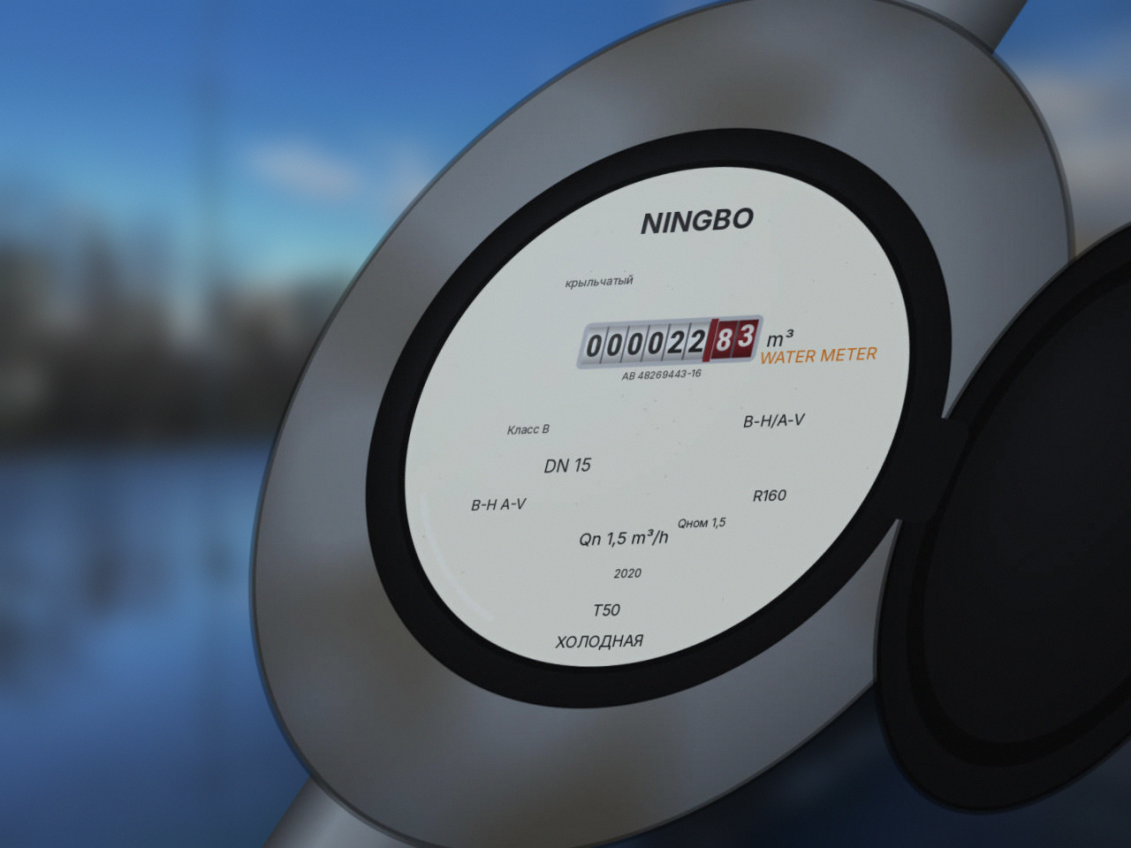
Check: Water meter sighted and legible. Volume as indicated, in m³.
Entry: 22.83 m³
